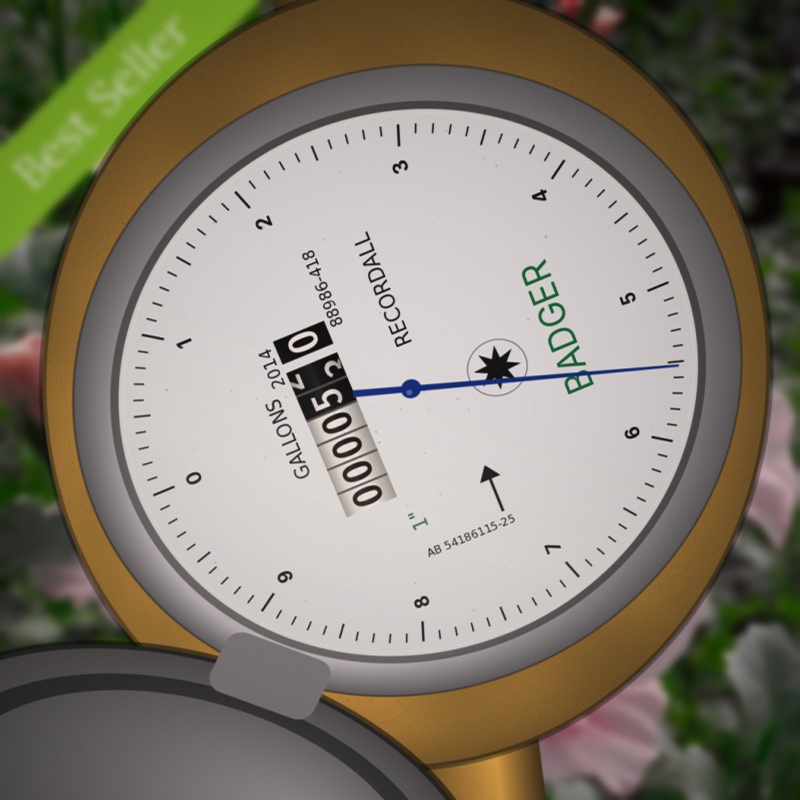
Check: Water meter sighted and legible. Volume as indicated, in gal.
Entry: 525.5 gal
